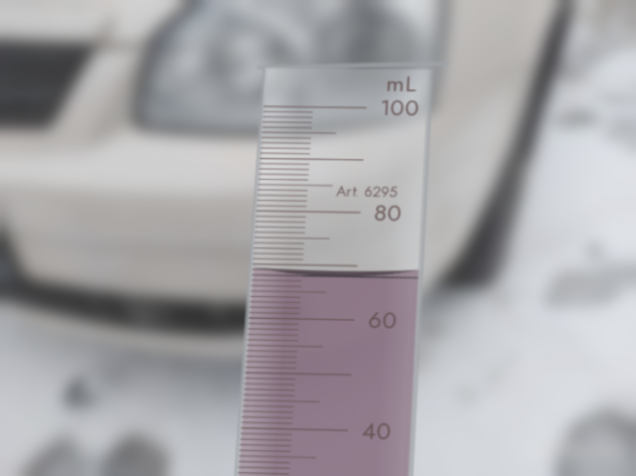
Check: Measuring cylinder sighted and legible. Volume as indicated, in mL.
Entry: 68 mL
